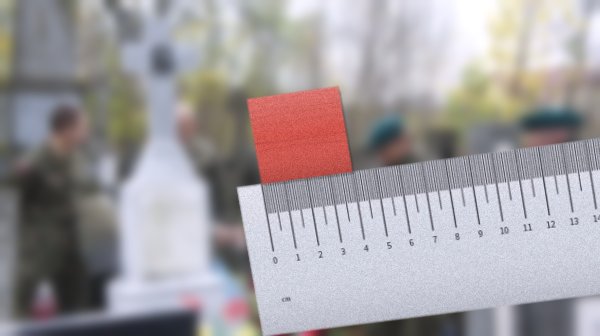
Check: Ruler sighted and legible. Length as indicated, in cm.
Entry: 4 cm
